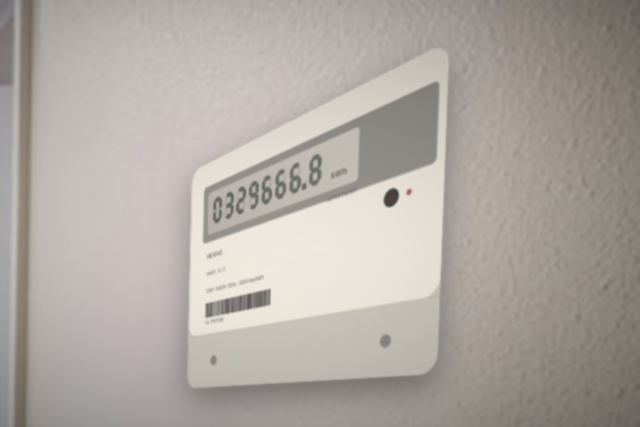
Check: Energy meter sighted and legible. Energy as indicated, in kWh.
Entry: 329666.8 kWh
